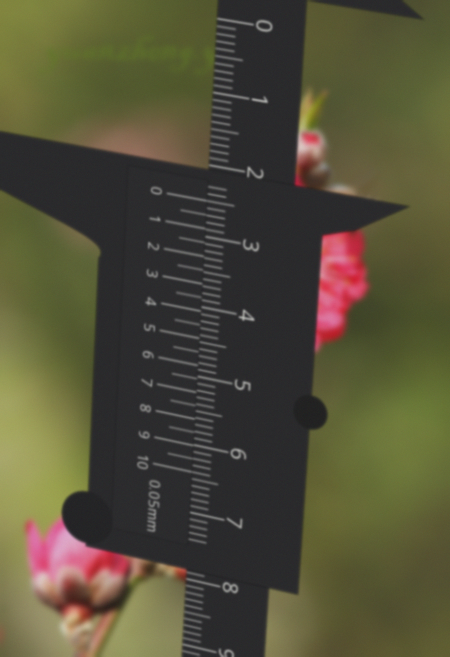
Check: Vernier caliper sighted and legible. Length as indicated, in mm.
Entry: 25.0 mm
